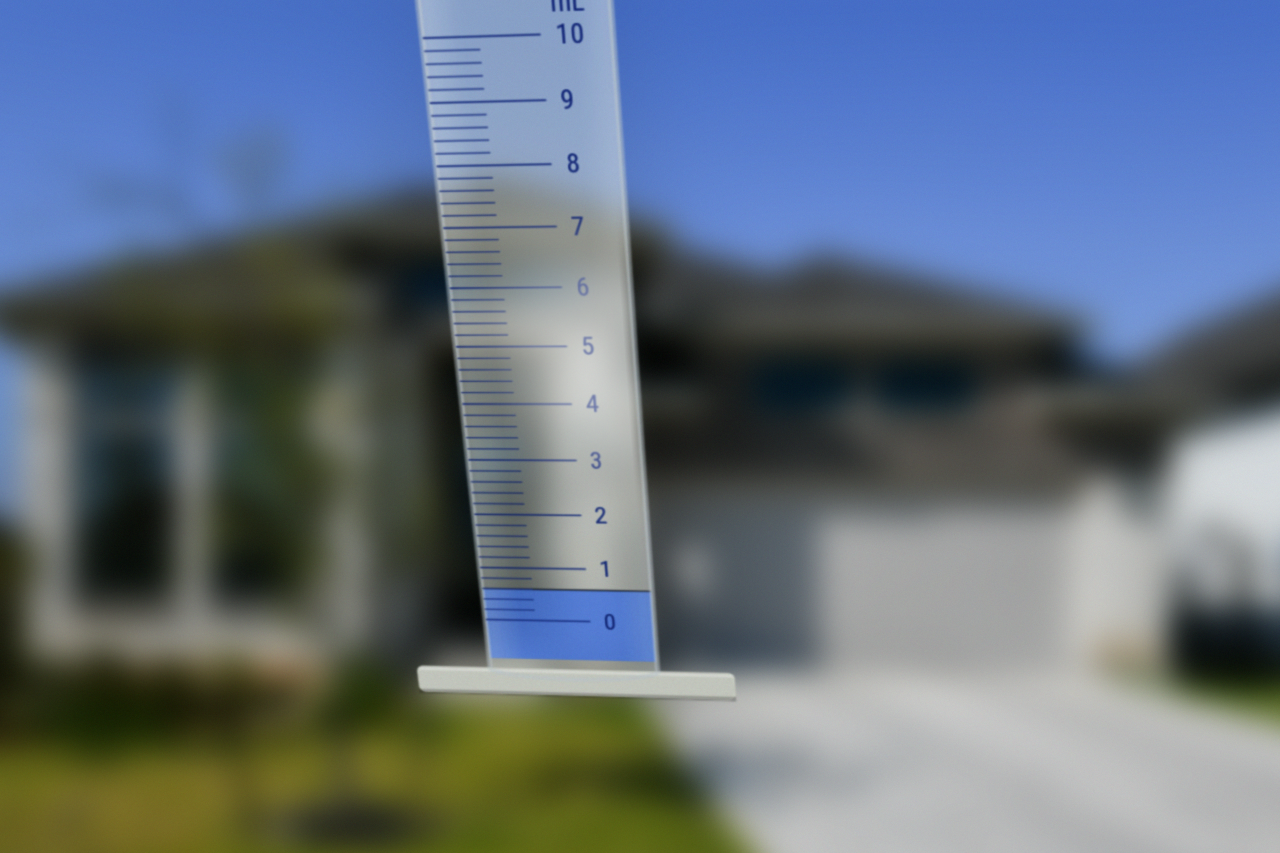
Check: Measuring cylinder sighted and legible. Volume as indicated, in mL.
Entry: 0.6 mL
